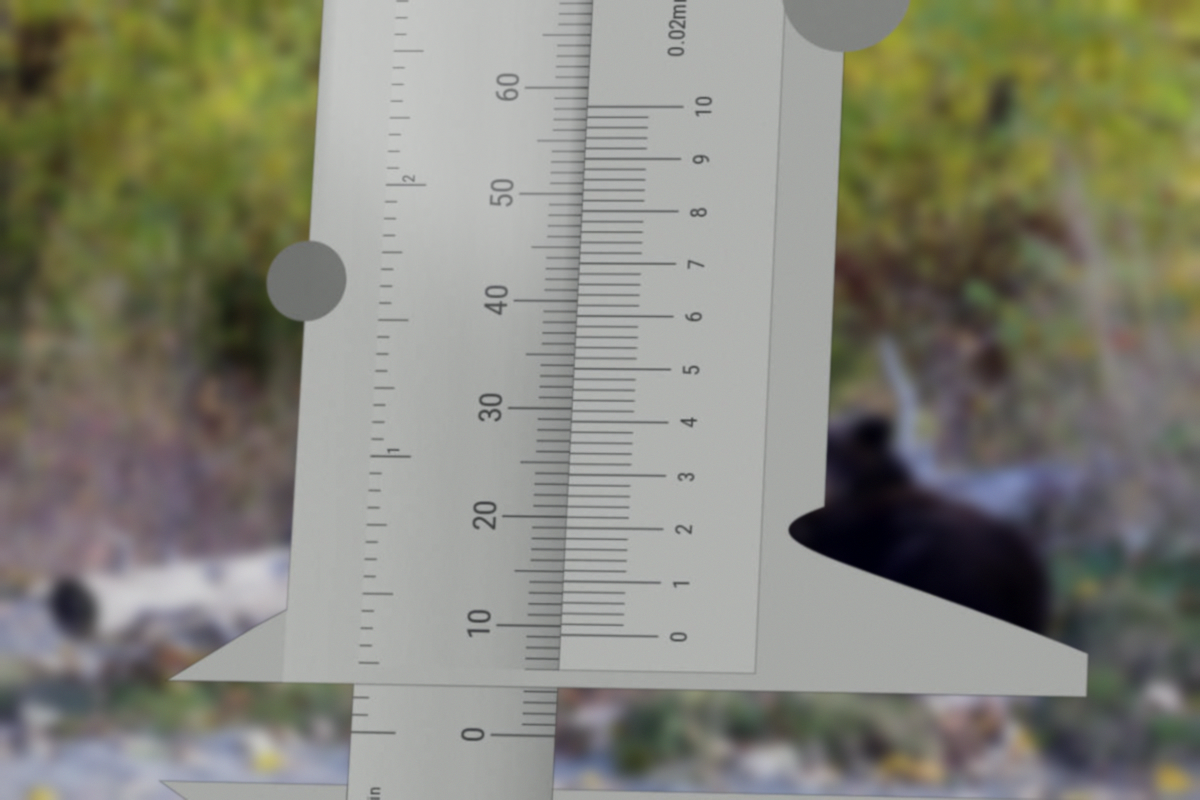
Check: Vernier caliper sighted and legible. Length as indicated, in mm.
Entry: 9.2 mm
